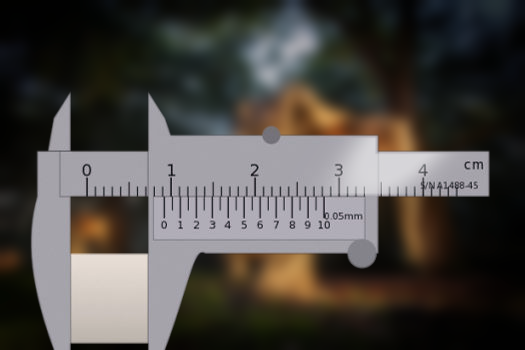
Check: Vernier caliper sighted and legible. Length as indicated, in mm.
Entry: 9.2 mm
